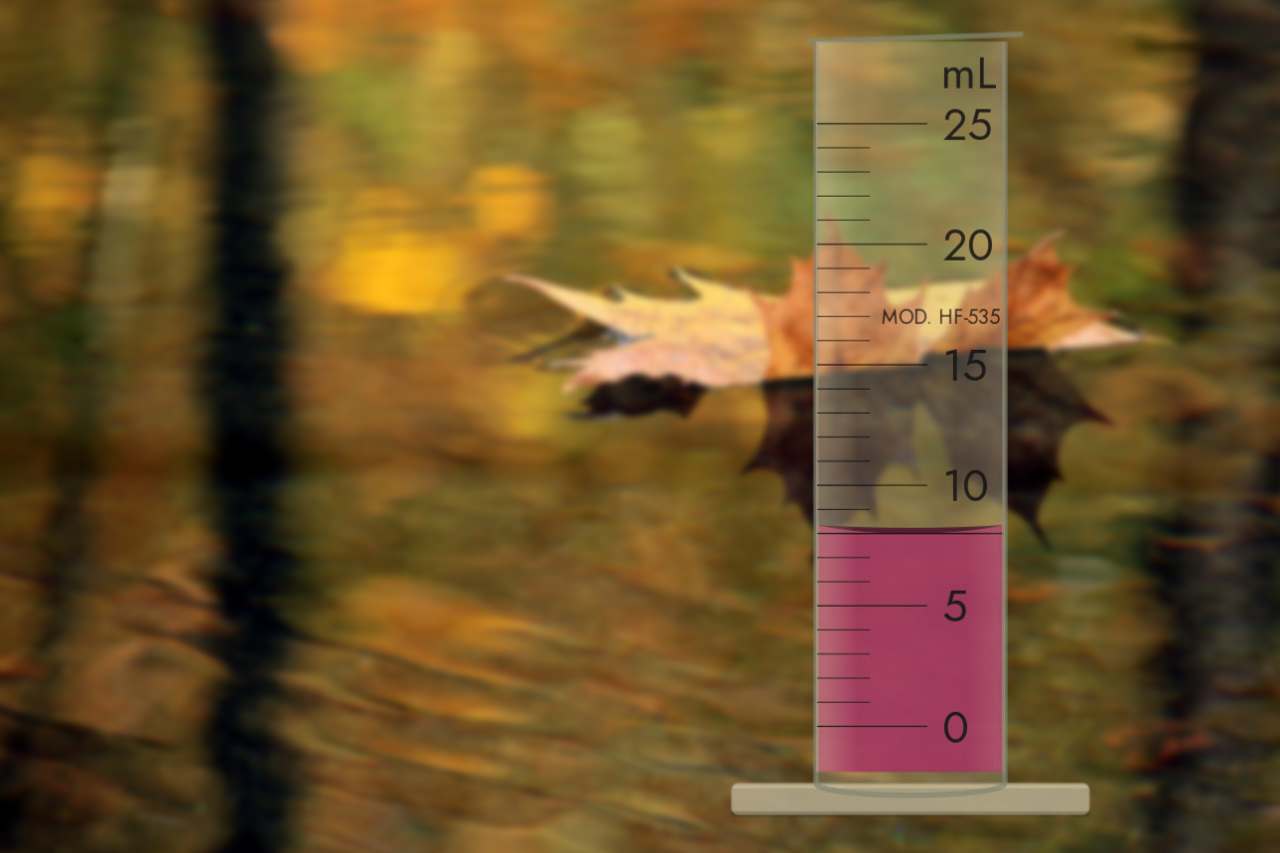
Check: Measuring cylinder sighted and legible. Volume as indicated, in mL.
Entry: 8 mL
